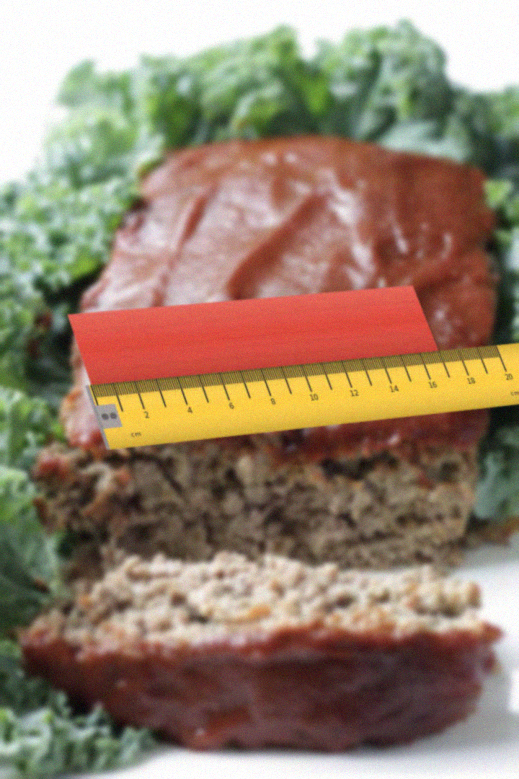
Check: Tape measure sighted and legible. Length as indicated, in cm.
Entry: 17 cm
